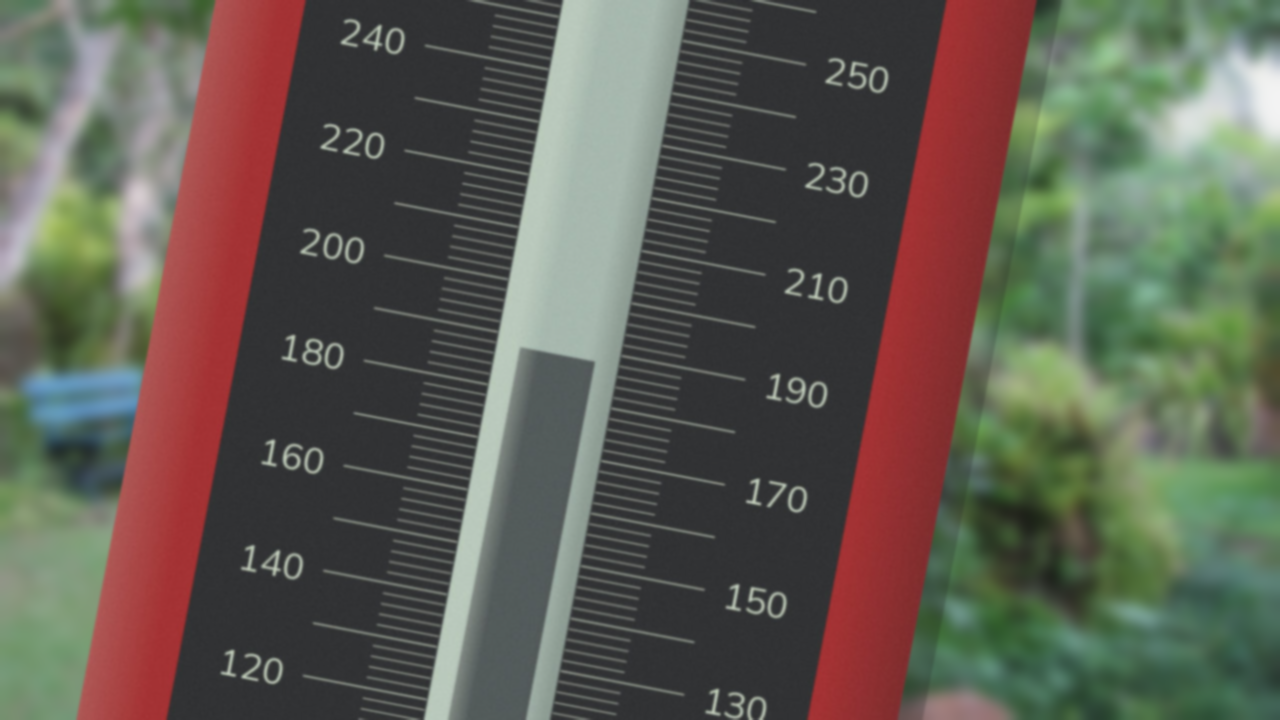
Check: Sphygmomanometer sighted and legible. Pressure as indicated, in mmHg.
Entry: 188 mmHg
